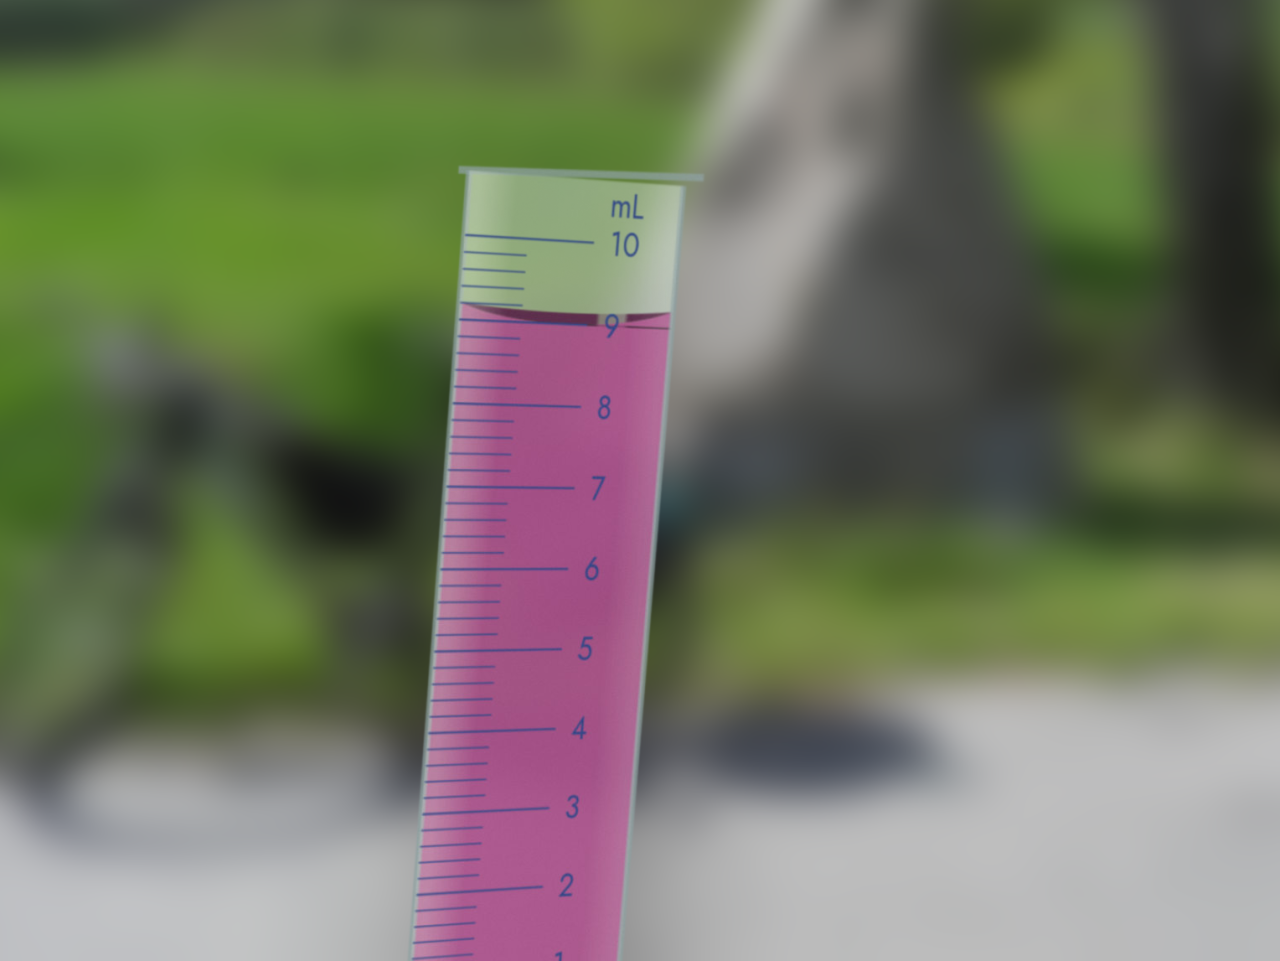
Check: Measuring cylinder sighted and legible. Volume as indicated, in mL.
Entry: 9 mL
